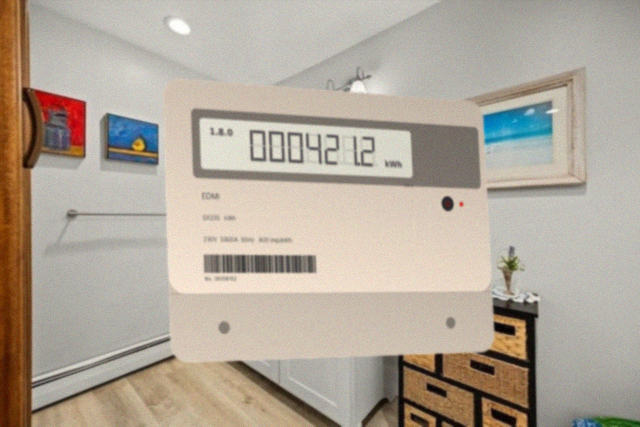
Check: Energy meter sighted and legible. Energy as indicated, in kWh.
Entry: 421.2 kWh
